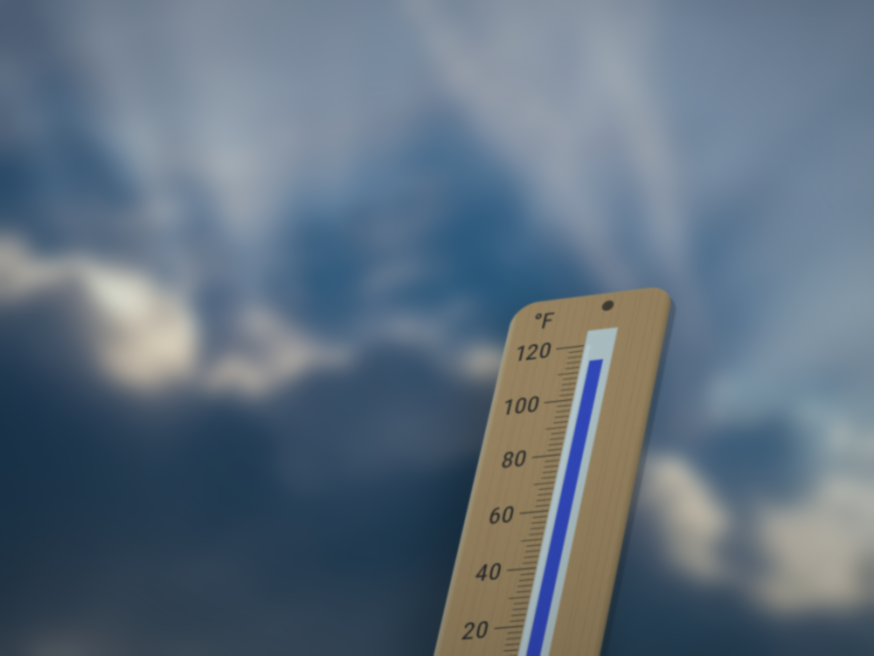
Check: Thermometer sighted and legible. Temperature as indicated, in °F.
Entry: 114 °F
